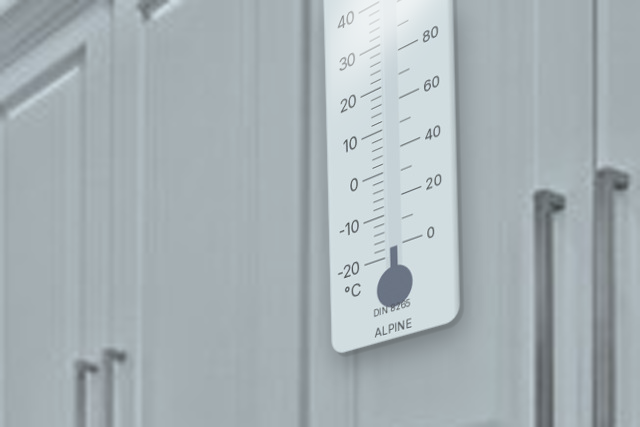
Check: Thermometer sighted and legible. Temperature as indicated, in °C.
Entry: -18 °C
